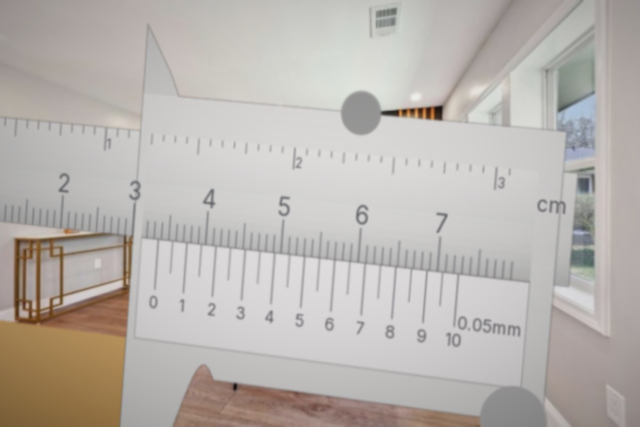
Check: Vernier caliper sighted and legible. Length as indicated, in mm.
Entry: 33.6 mm
